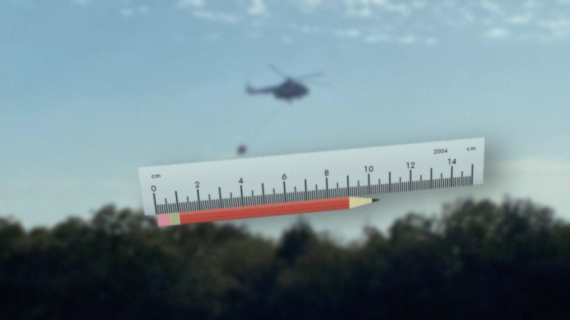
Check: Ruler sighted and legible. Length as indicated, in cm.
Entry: 10.5 cm
